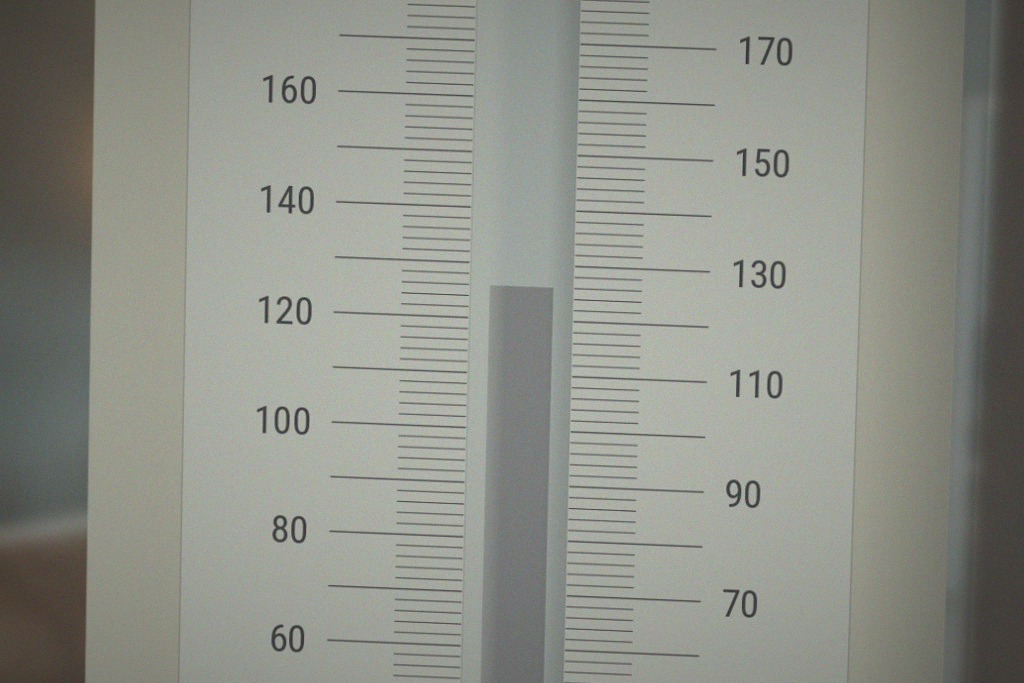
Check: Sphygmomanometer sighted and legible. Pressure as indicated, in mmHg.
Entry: 126 mmHg
